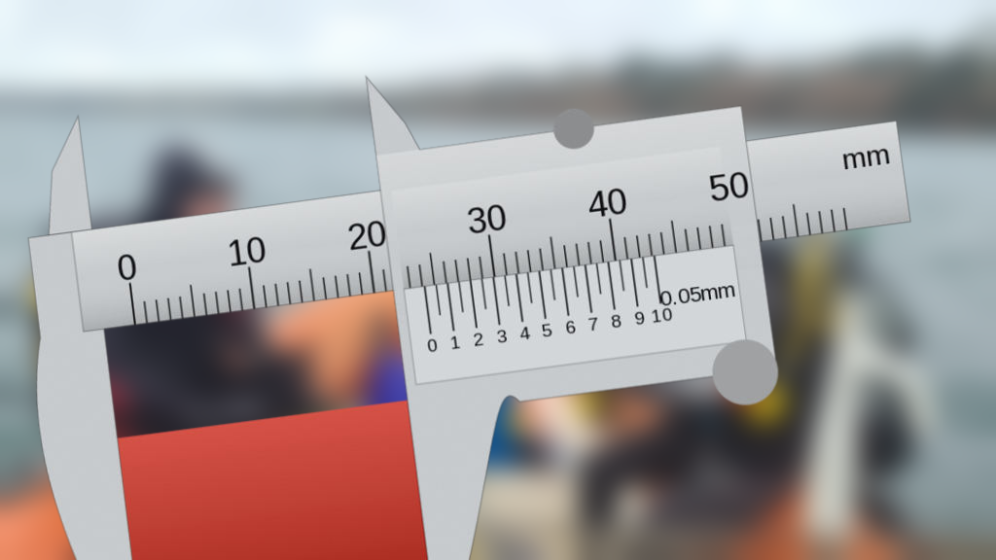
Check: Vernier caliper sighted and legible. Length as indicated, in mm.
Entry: 24.2 mm
